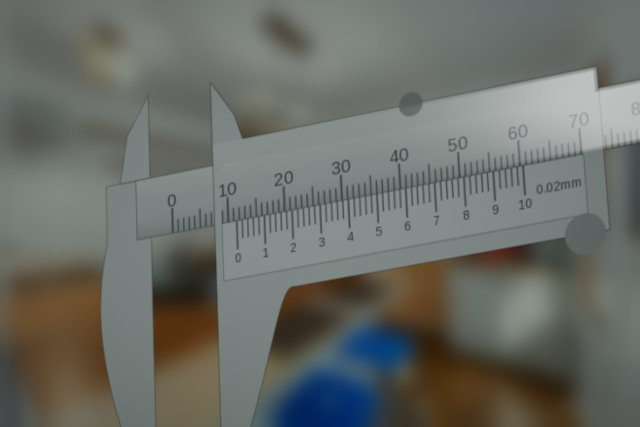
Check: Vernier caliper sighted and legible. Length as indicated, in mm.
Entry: 11.5 mm
